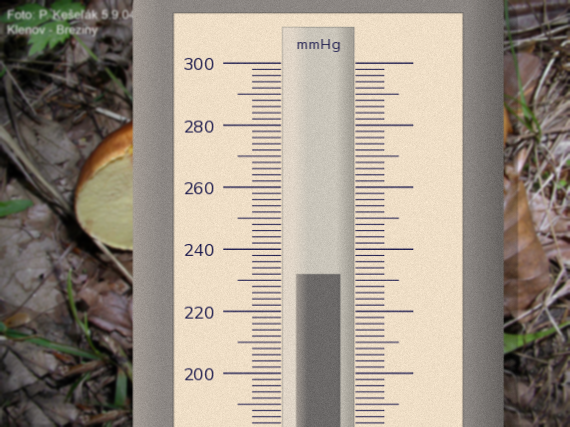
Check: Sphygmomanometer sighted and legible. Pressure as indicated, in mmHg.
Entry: 232 mmHg
